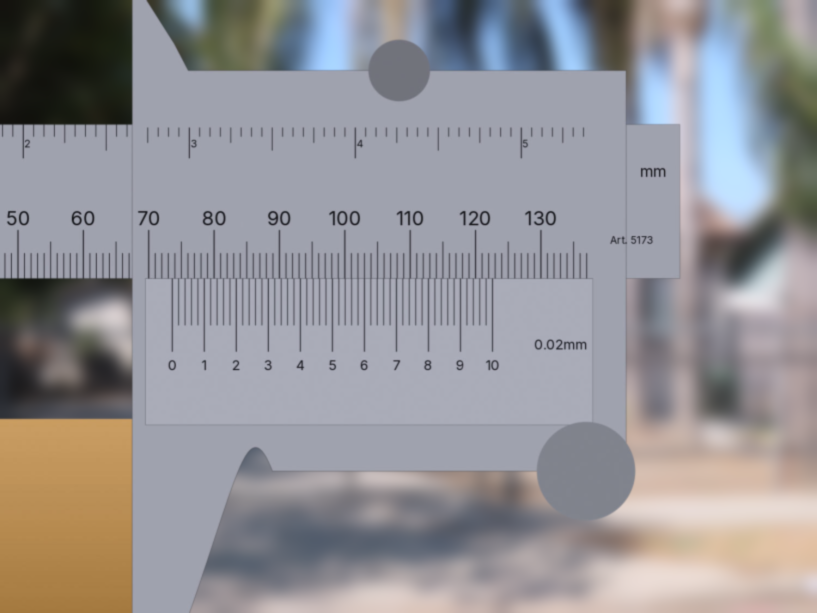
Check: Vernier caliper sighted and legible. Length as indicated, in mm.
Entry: 73.6 mm
